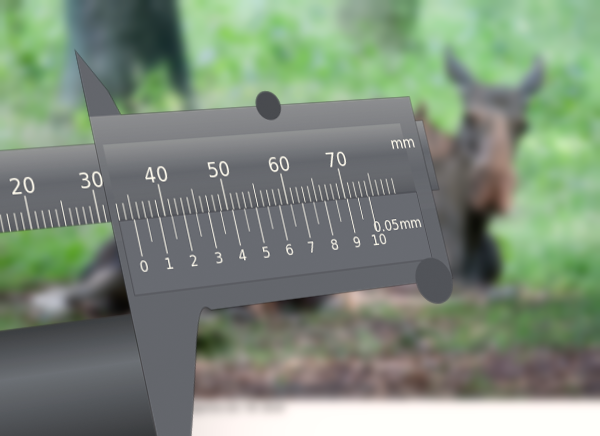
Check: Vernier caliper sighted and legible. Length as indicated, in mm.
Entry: 35.2 mm
